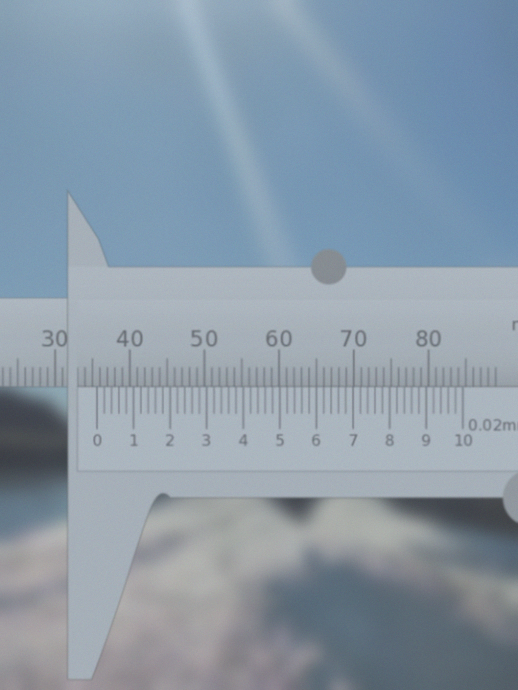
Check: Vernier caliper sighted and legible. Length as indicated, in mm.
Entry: 35.6 mm
